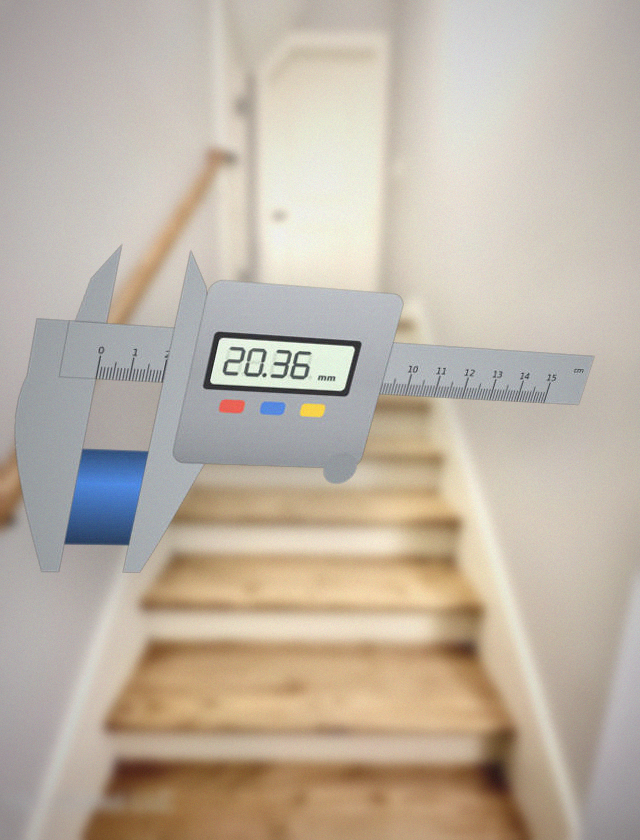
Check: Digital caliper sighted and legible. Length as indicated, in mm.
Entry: 20.36 mm
